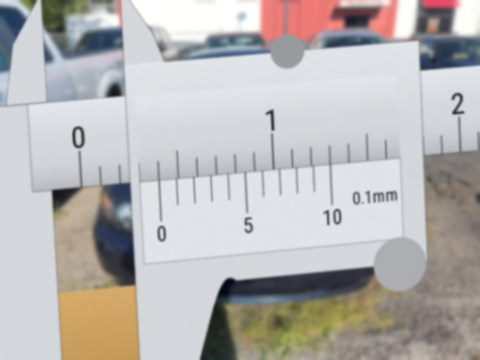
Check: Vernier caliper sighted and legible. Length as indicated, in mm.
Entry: 4.0 mm
